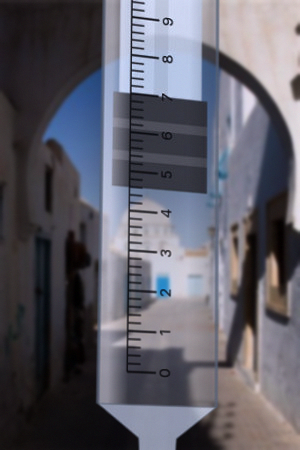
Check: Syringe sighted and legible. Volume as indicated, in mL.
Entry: 4.6 mL
